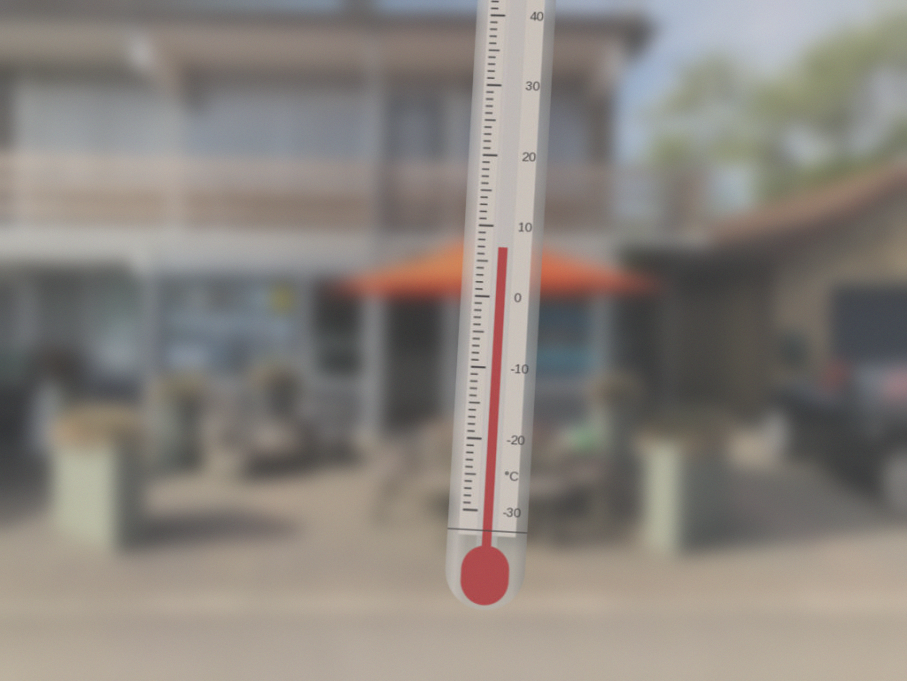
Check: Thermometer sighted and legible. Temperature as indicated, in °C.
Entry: 7 °C
